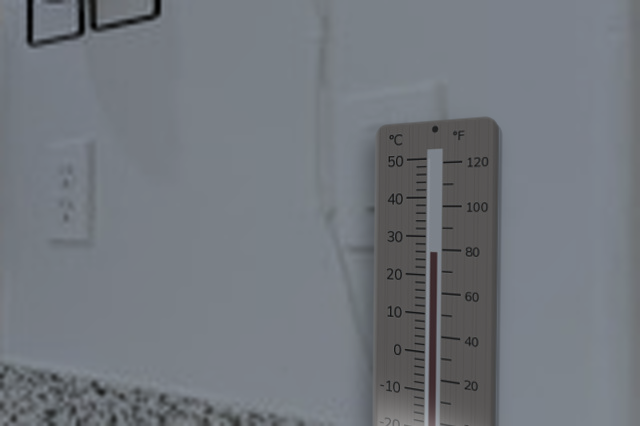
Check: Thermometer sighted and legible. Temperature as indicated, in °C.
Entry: 26 °C
